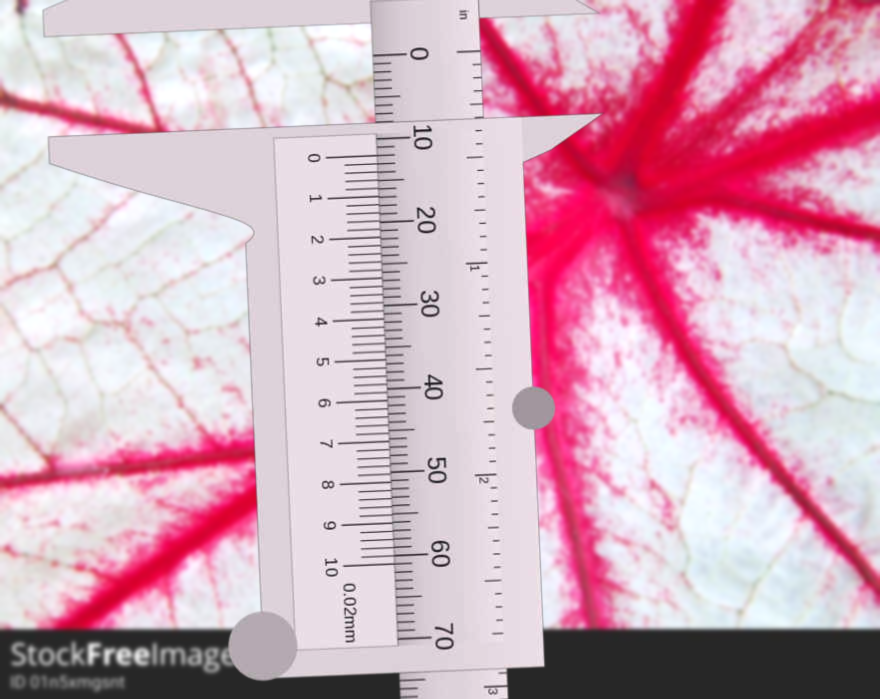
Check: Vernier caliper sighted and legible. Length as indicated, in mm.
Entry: 12.0 mm
